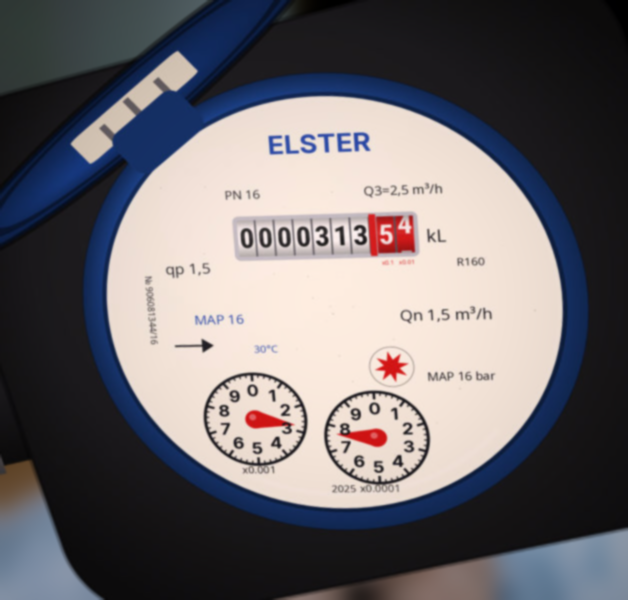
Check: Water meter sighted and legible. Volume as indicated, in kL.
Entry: 313.5427 kL
